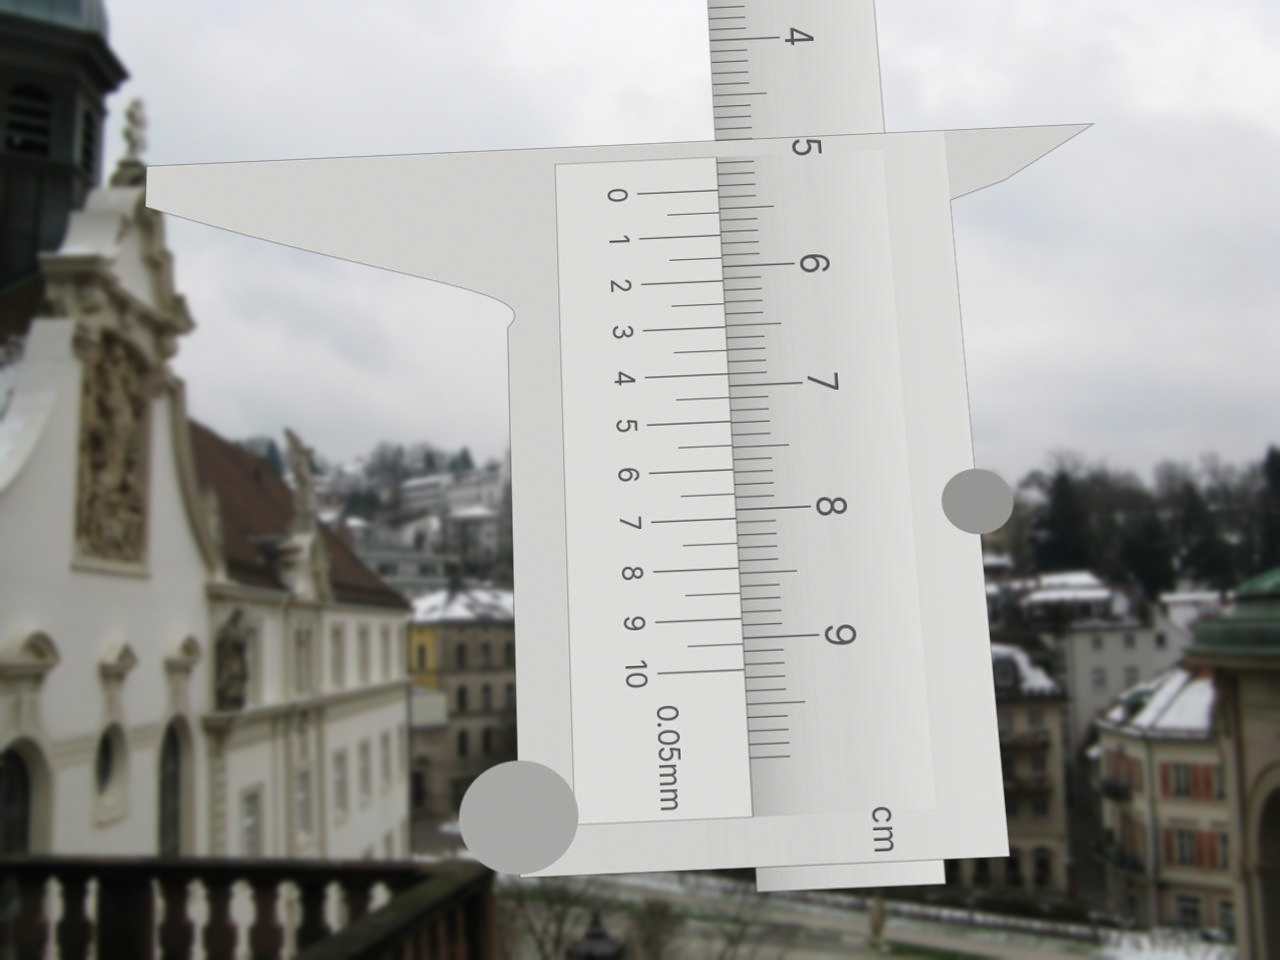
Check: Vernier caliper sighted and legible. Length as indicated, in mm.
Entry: 53.4 mm
